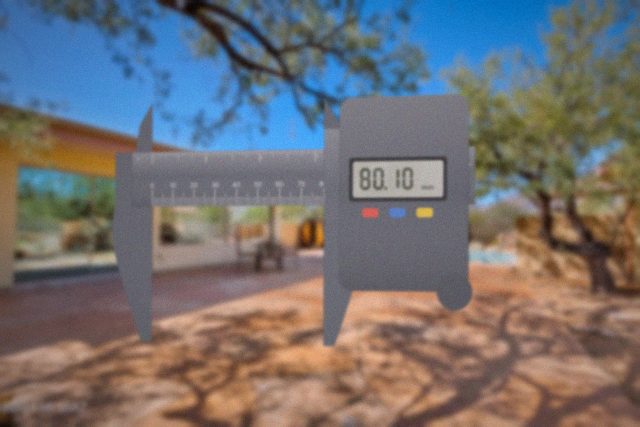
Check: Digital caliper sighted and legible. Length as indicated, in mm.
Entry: 80.10 mm
